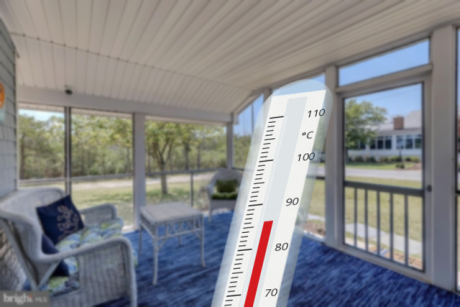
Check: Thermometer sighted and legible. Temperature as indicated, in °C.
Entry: 86 °C
